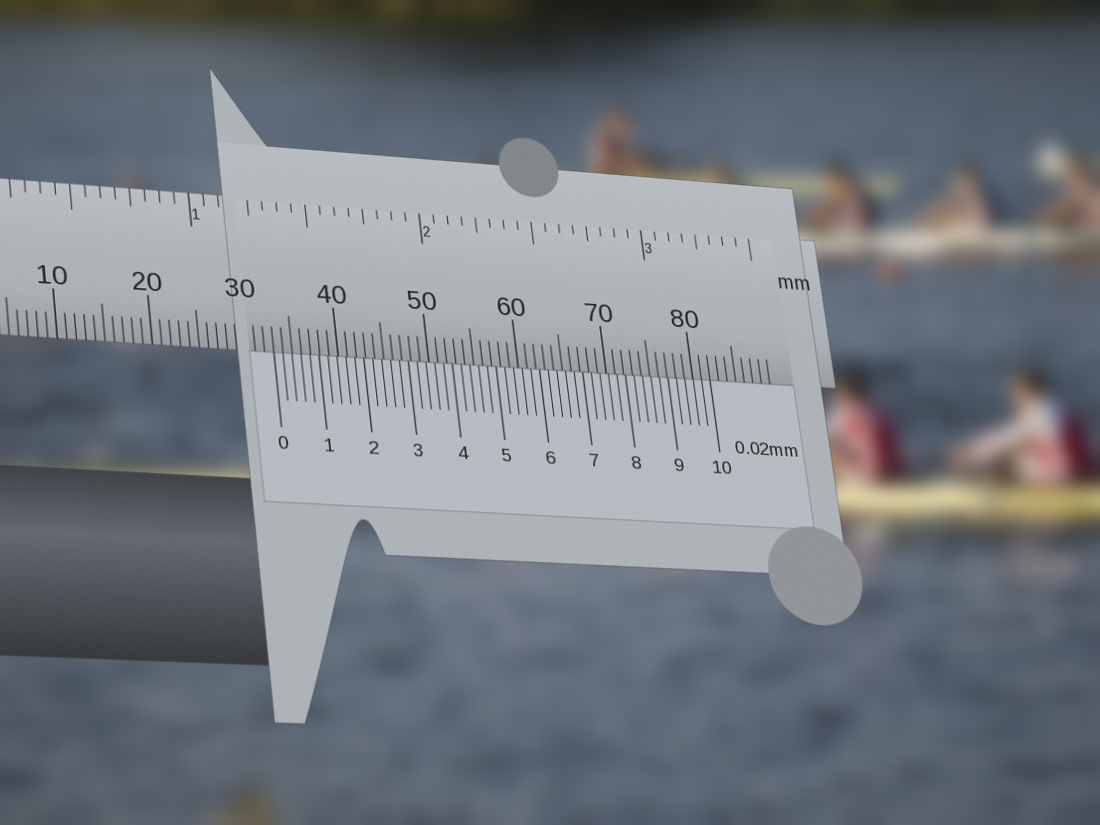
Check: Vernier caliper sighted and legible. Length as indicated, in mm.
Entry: 33.0 mm
